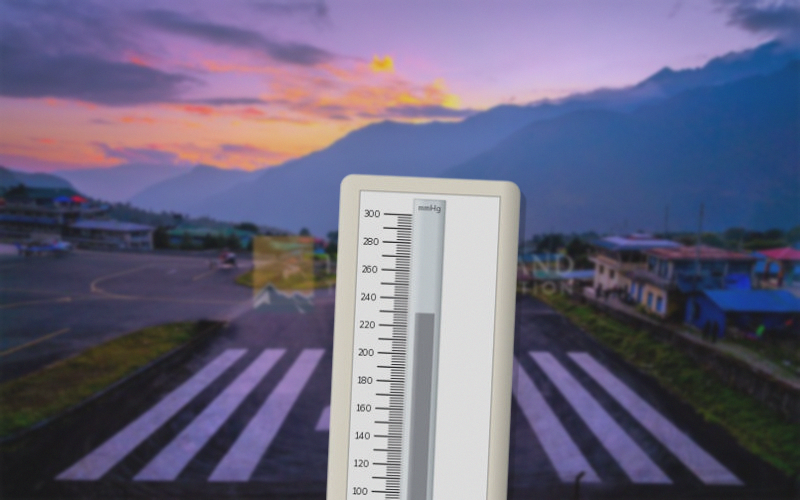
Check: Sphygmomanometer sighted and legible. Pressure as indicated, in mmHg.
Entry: 230 mmHg
